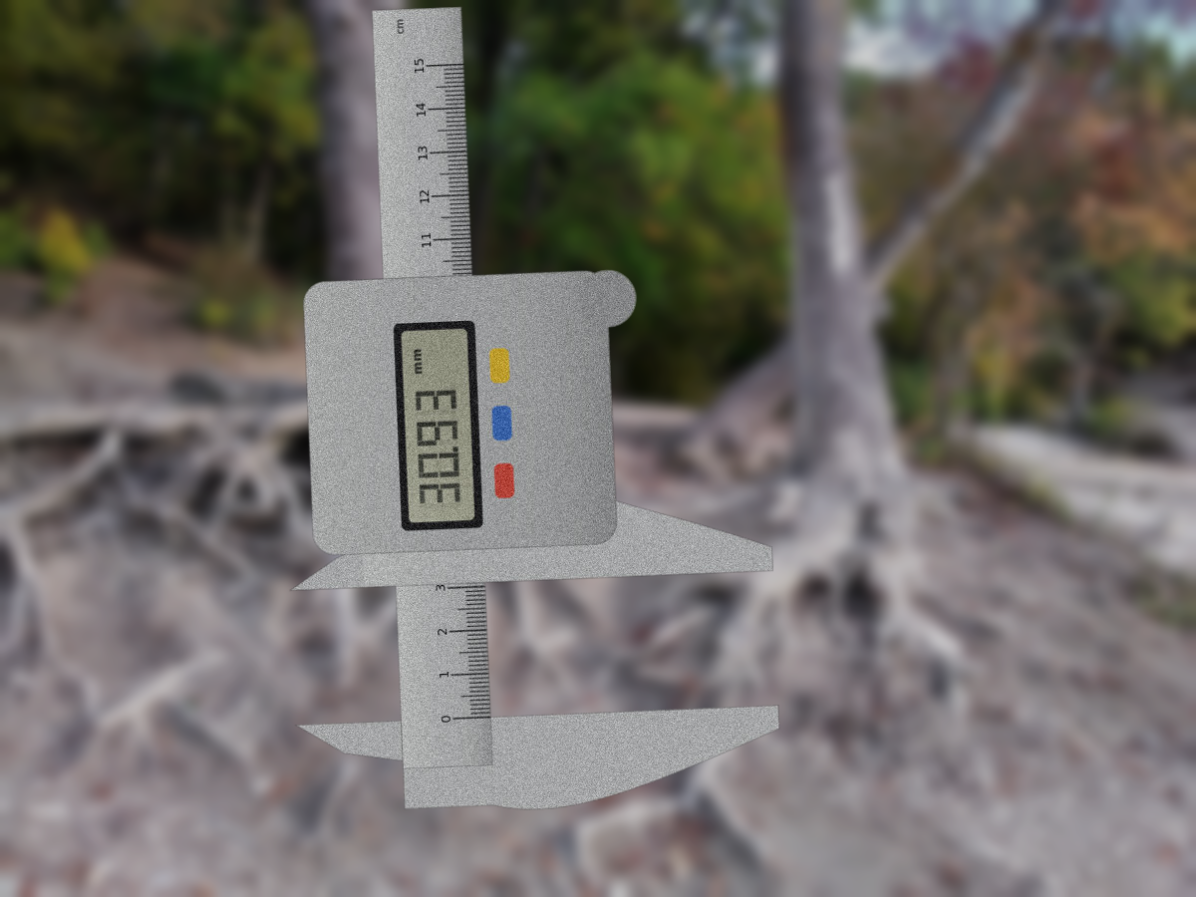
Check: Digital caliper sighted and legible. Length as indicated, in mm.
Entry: 30.93 mm
